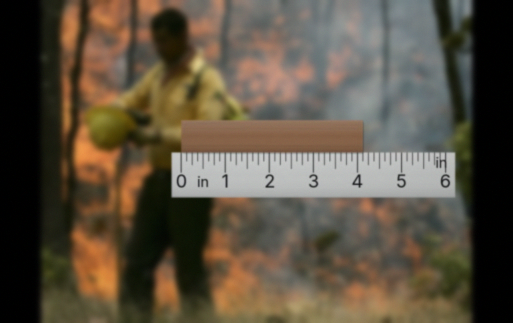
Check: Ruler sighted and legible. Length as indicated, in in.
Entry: 4.125 in
